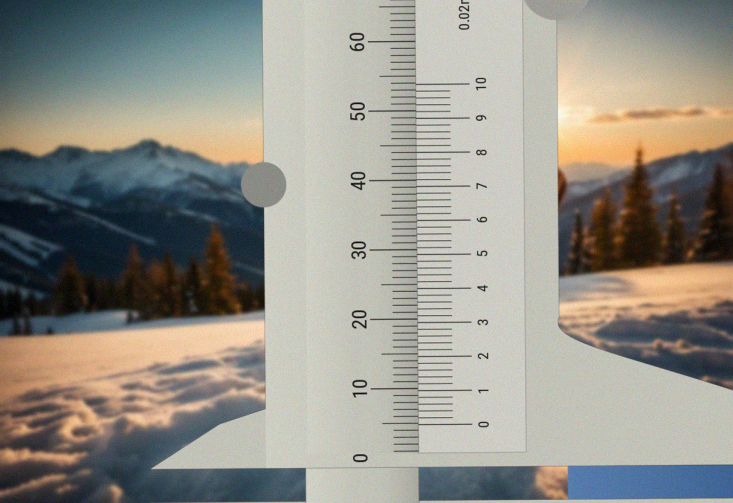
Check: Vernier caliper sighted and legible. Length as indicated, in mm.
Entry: 4.8 mm
